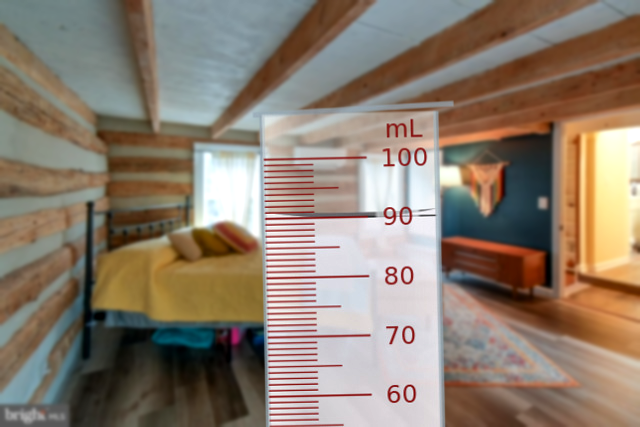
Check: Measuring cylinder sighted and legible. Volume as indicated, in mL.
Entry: 90 mL
